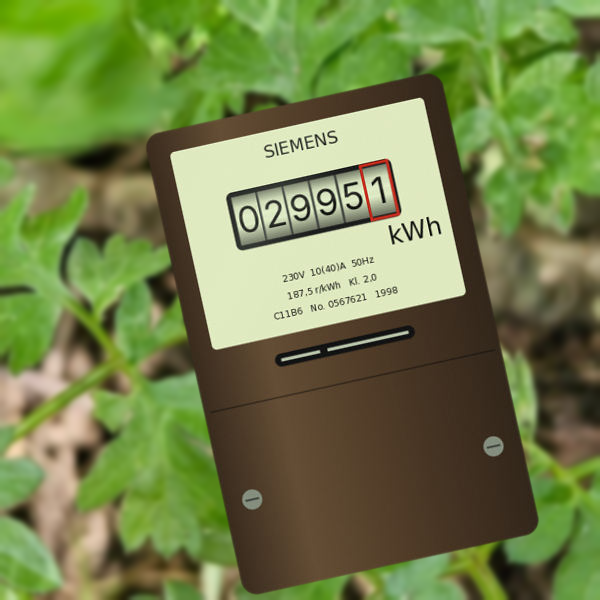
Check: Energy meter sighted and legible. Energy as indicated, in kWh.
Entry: 2995.1 kWh
